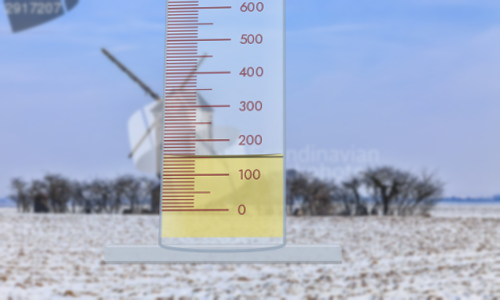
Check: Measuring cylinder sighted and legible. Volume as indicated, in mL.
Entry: 150 mL
